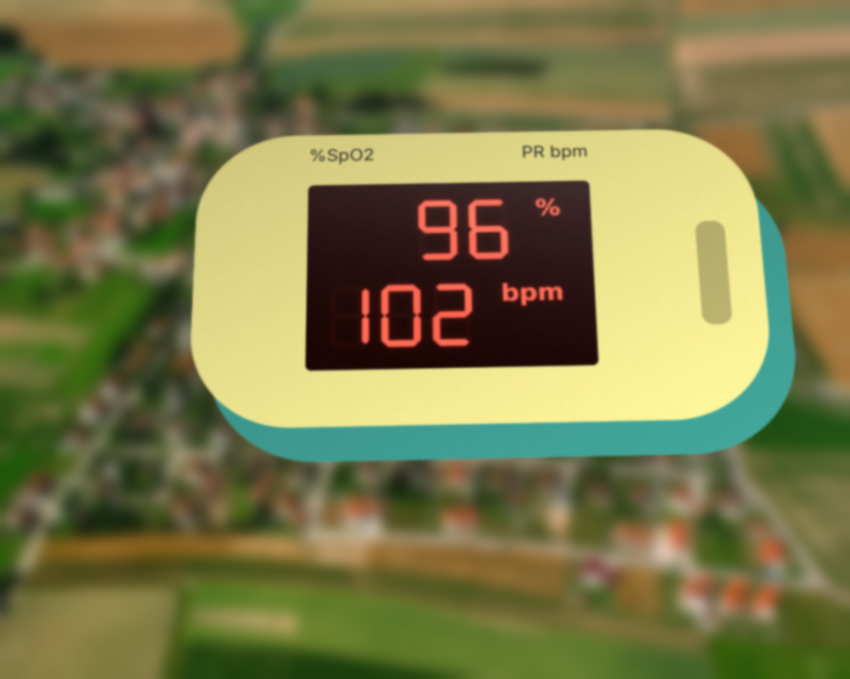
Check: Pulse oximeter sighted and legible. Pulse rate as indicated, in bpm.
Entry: 102 bpm
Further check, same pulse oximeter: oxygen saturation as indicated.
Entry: 96 %
